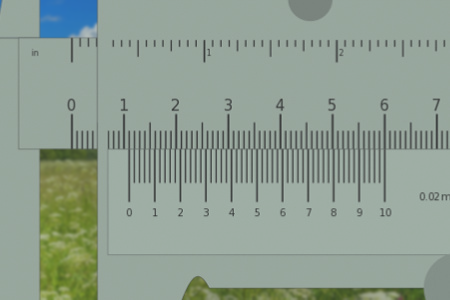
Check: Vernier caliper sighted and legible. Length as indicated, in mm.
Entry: 11.0 mm
